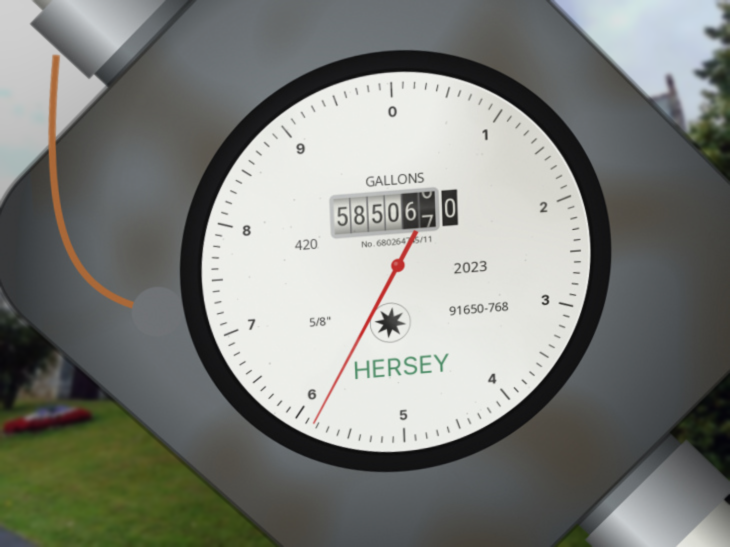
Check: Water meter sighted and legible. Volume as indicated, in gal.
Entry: 5850665.8 gal
